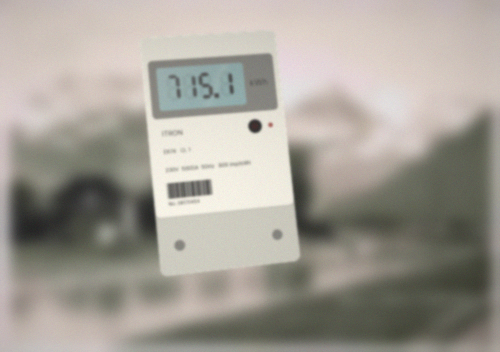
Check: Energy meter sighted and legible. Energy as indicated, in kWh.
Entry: 715.1 kWh
